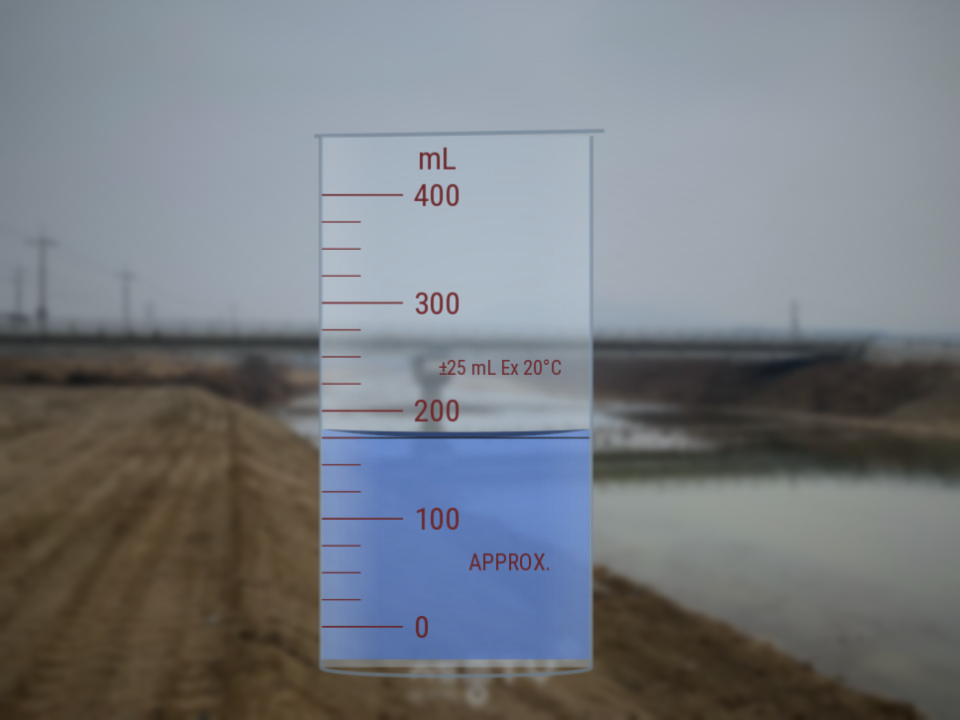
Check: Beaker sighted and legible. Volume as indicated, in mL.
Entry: 175 mL
